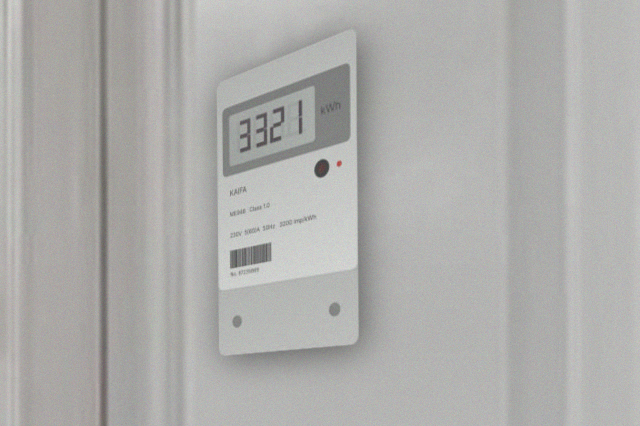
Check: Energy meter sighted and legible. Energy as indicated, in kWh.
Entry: 3321 kWh
